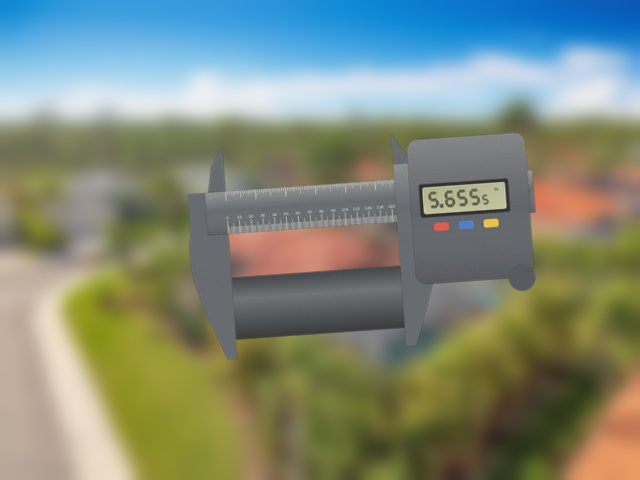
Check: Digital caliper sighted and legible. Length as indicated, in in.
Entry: 5.6555 in
